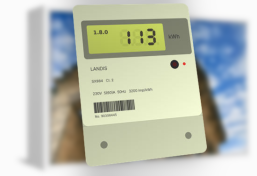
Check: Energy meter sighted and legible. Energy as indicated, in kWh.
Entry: 113 kWh
